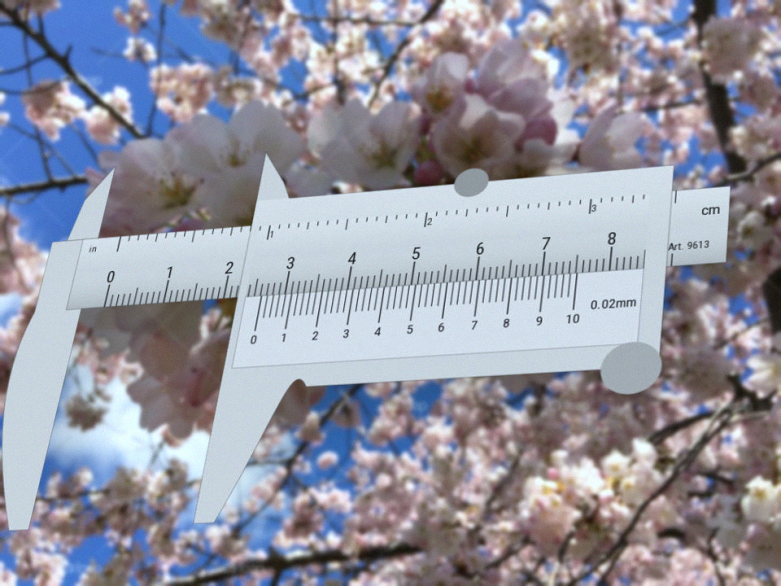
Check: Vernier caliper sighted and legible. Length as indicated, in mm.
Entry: 26.2 mm
